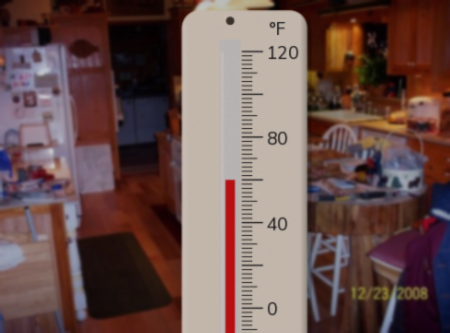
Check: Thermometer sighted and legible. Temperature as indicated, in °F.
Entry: 60 °F
